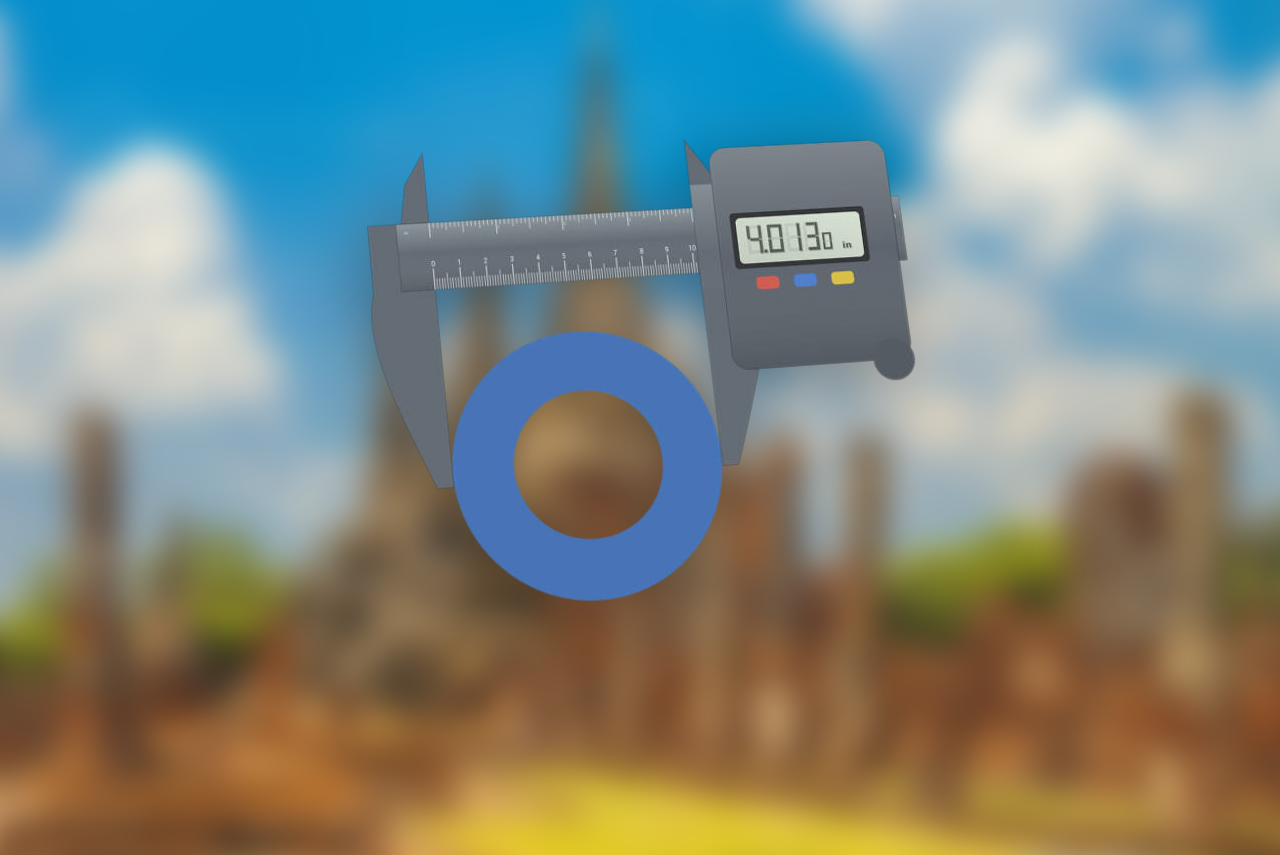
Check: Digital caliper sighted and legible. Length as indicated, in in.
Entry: 4.0130 in
